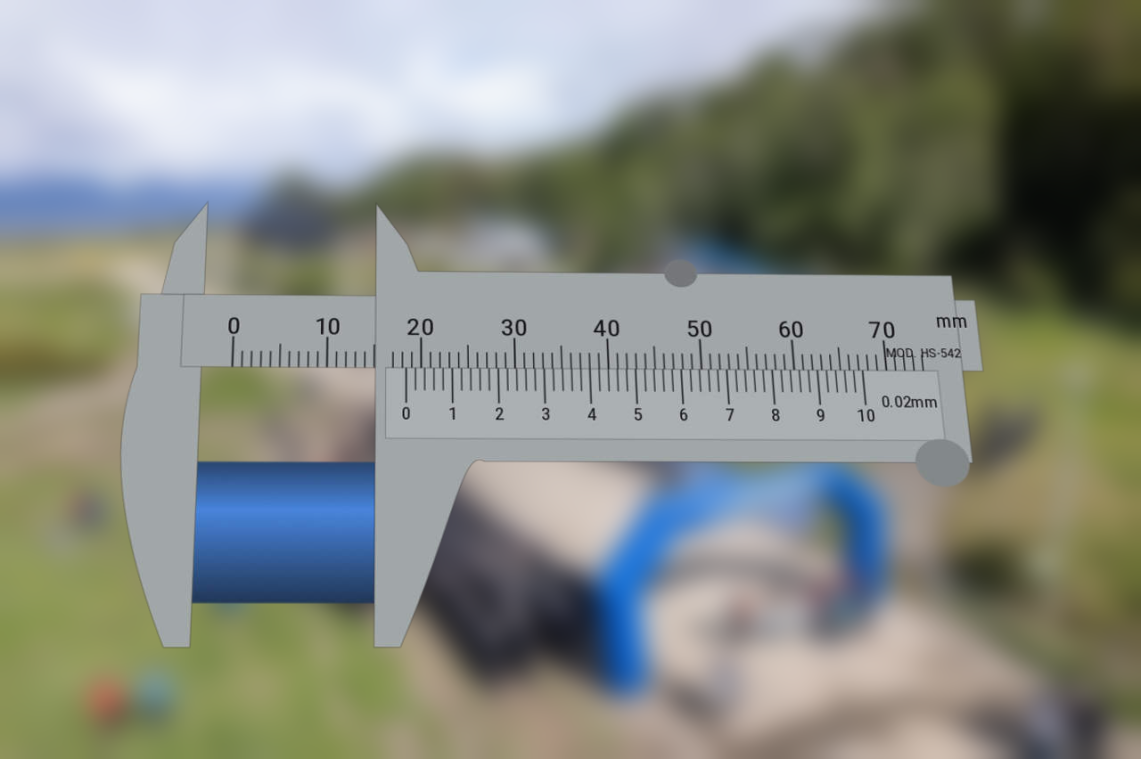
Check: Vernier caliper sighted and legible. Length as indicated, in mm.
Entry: 18.4 mm
